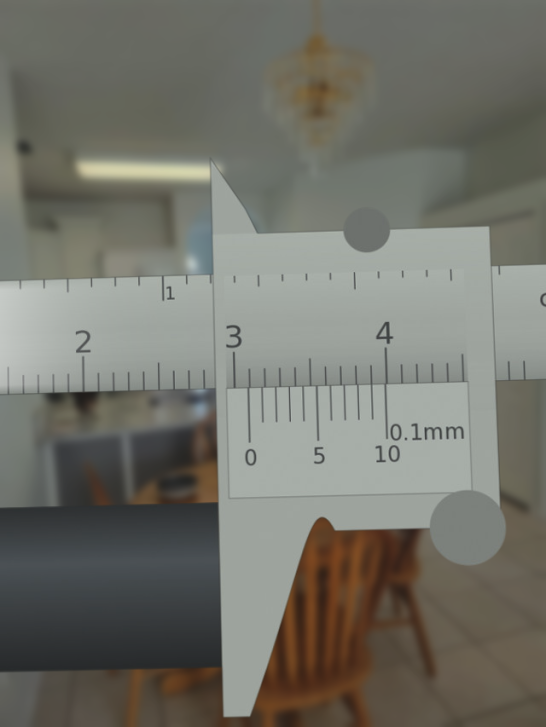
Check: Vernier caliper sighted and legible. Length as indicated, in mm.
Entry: 30.9 mm
